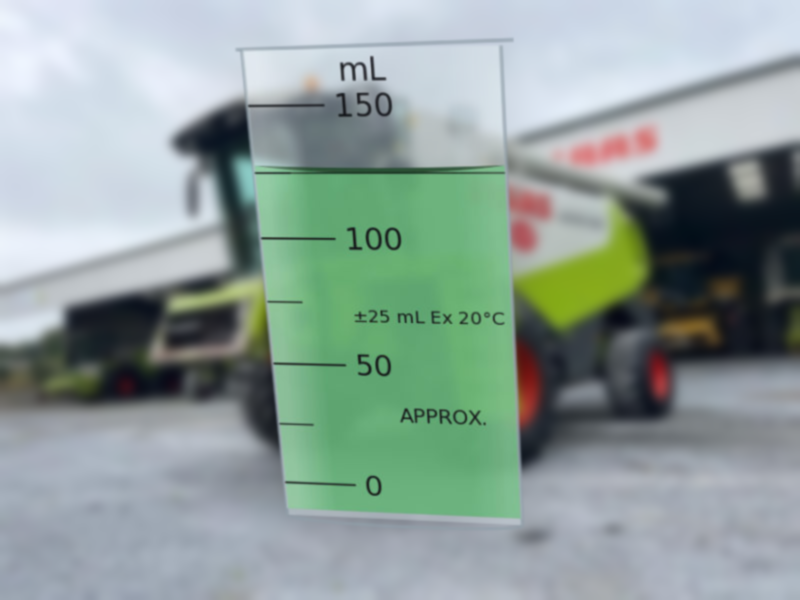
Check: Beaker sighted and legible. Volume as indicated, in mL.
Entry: 125 mL
